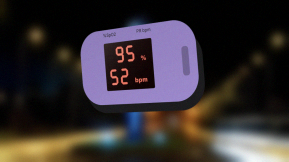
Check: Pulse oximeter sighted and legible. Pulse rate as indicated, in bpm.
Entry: 52 bpm
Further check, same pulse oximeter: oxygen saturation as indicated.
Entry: 95 %
